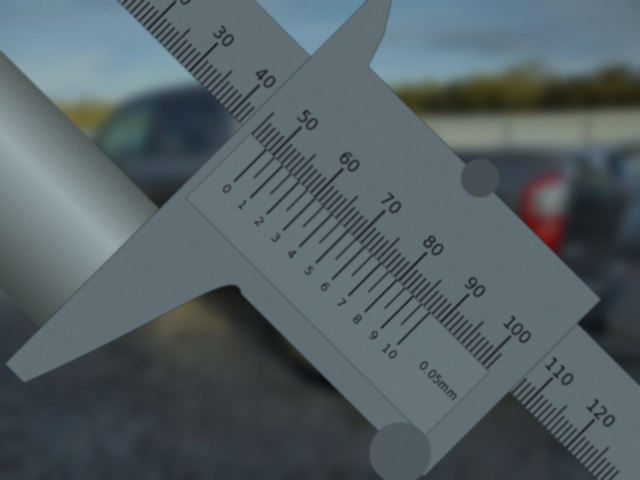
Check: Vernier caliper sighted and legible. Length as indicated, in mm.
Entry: 48.5 mm
